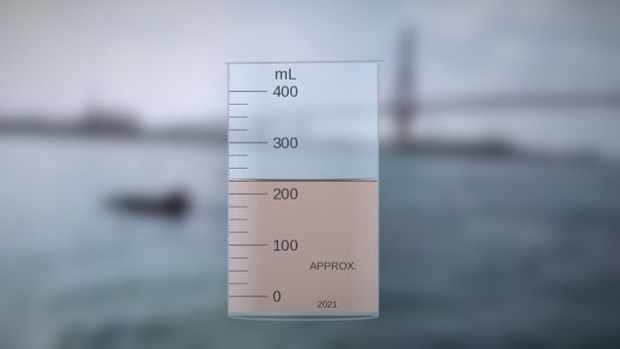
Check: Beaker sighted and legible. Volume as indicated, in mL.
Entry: 225 mL
